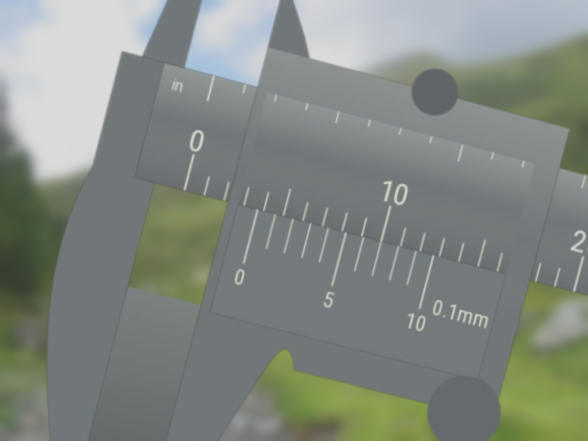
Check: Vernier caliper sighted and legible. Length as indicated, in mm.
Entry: 3.7 mm
